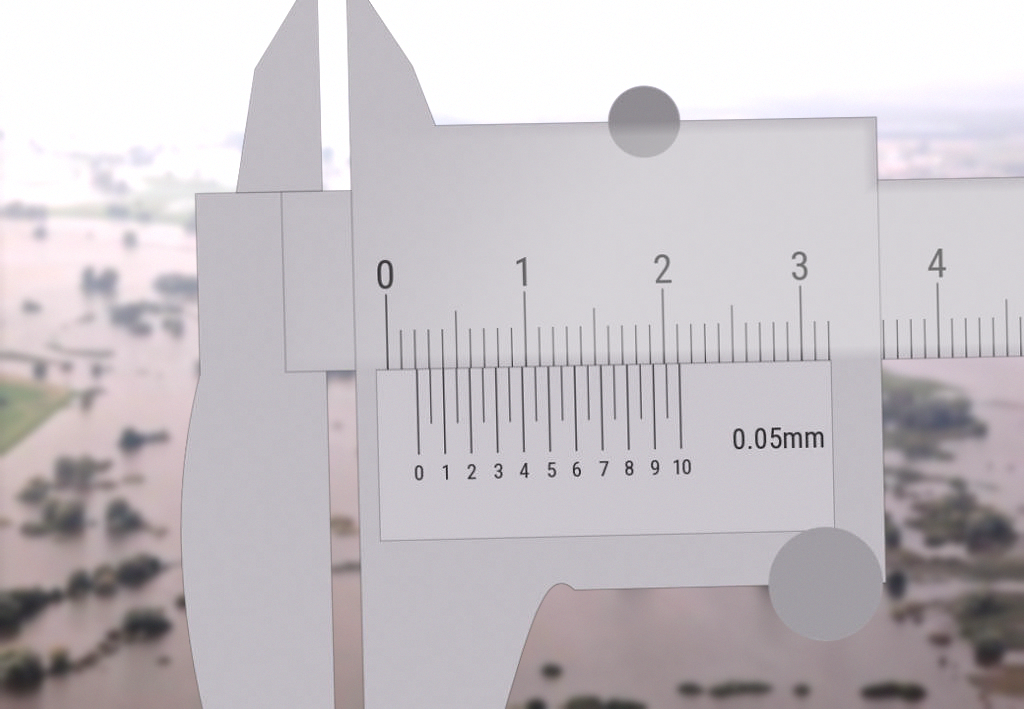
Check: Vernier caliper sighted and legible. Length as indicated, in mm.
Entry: 2.1 mm
